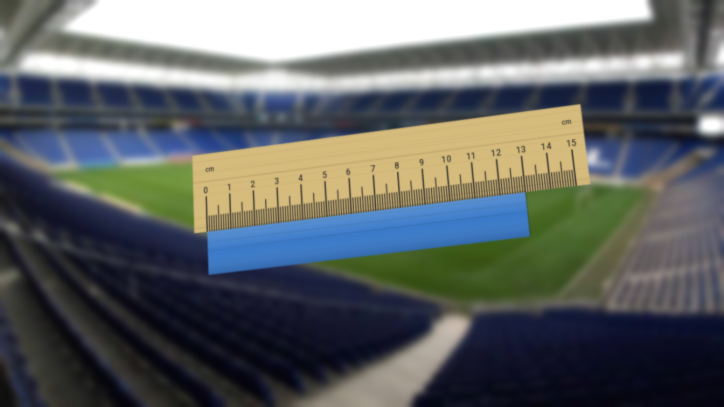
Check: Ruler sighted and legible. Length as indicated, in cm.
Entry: 13 cm
